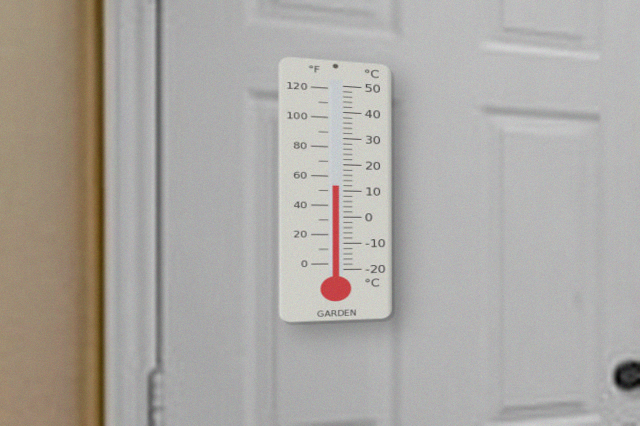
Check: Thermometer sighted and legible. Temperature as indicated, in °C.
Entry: 12 °C
